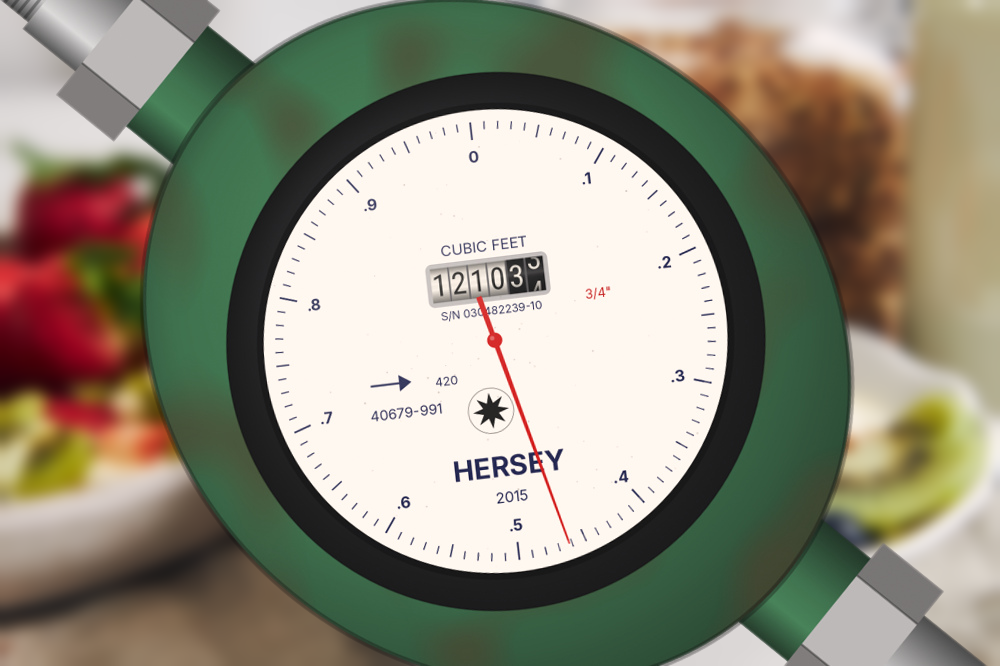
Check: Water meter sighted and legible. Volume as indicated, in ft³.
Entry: 121033.46 ft³
